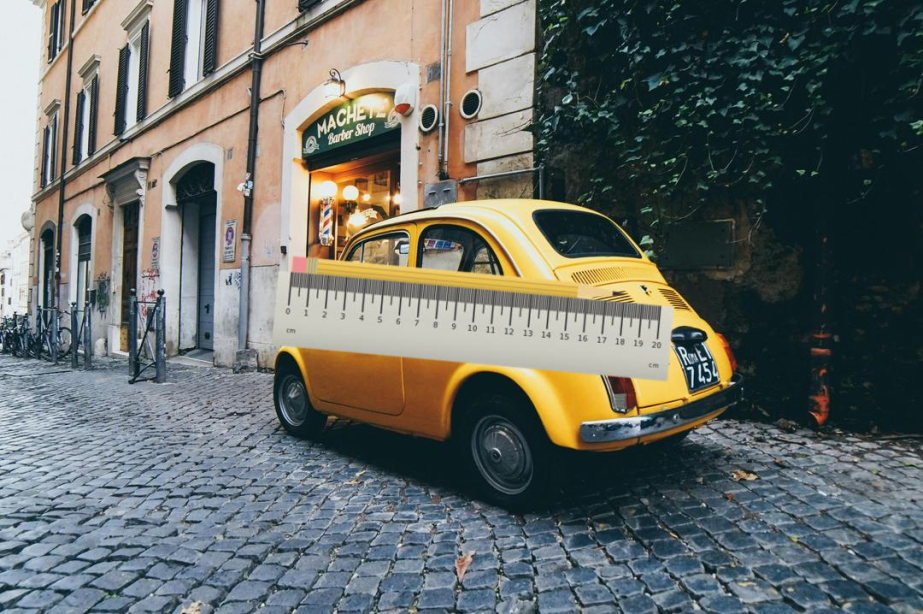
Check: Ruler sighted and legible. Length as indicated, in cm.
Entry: 18 cm
